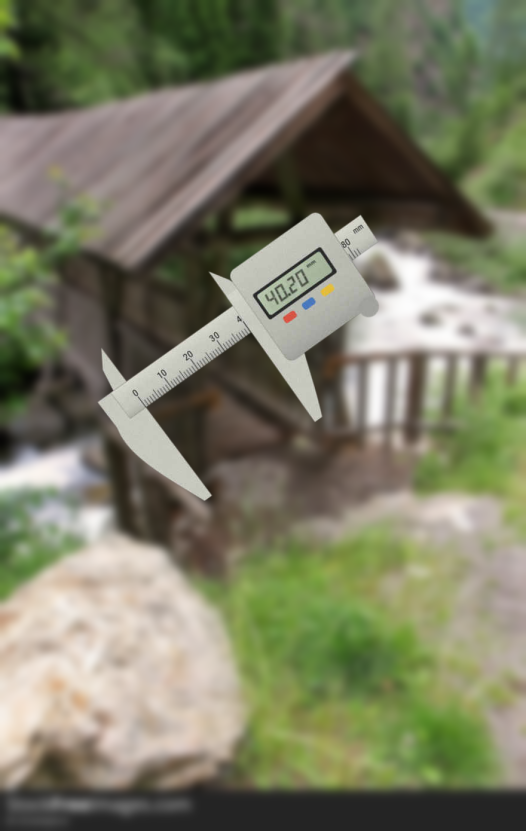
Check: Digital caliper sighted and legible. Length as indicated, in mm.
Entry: 40.20 mm
